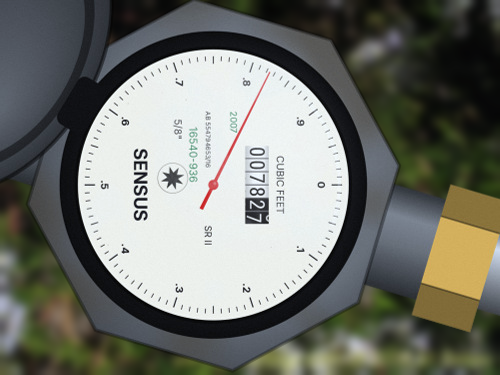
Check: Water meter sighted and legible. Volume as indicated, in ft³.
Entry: 7826.82 ft³
